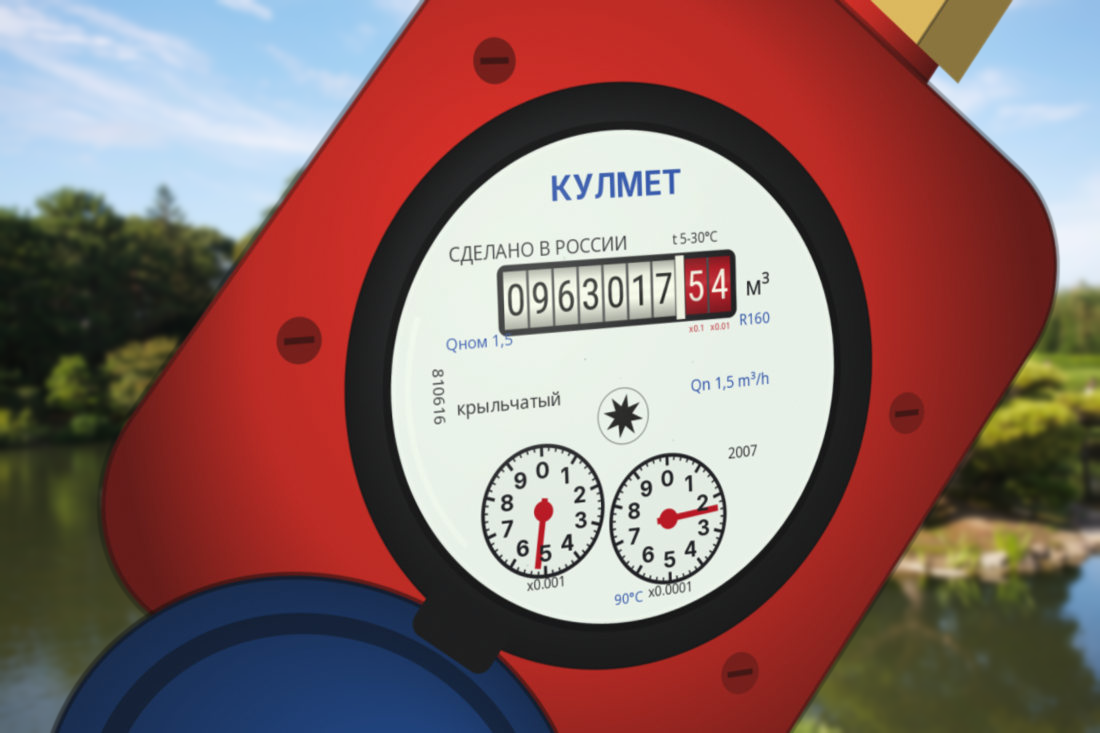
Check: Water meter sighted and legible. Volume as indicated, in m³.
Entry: 963017.5452 m³
